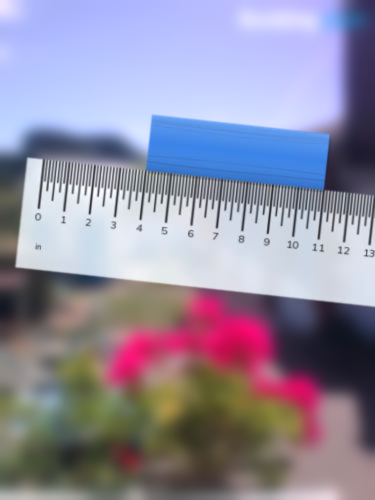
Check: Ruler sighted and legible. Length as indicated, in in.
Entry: 7 in
